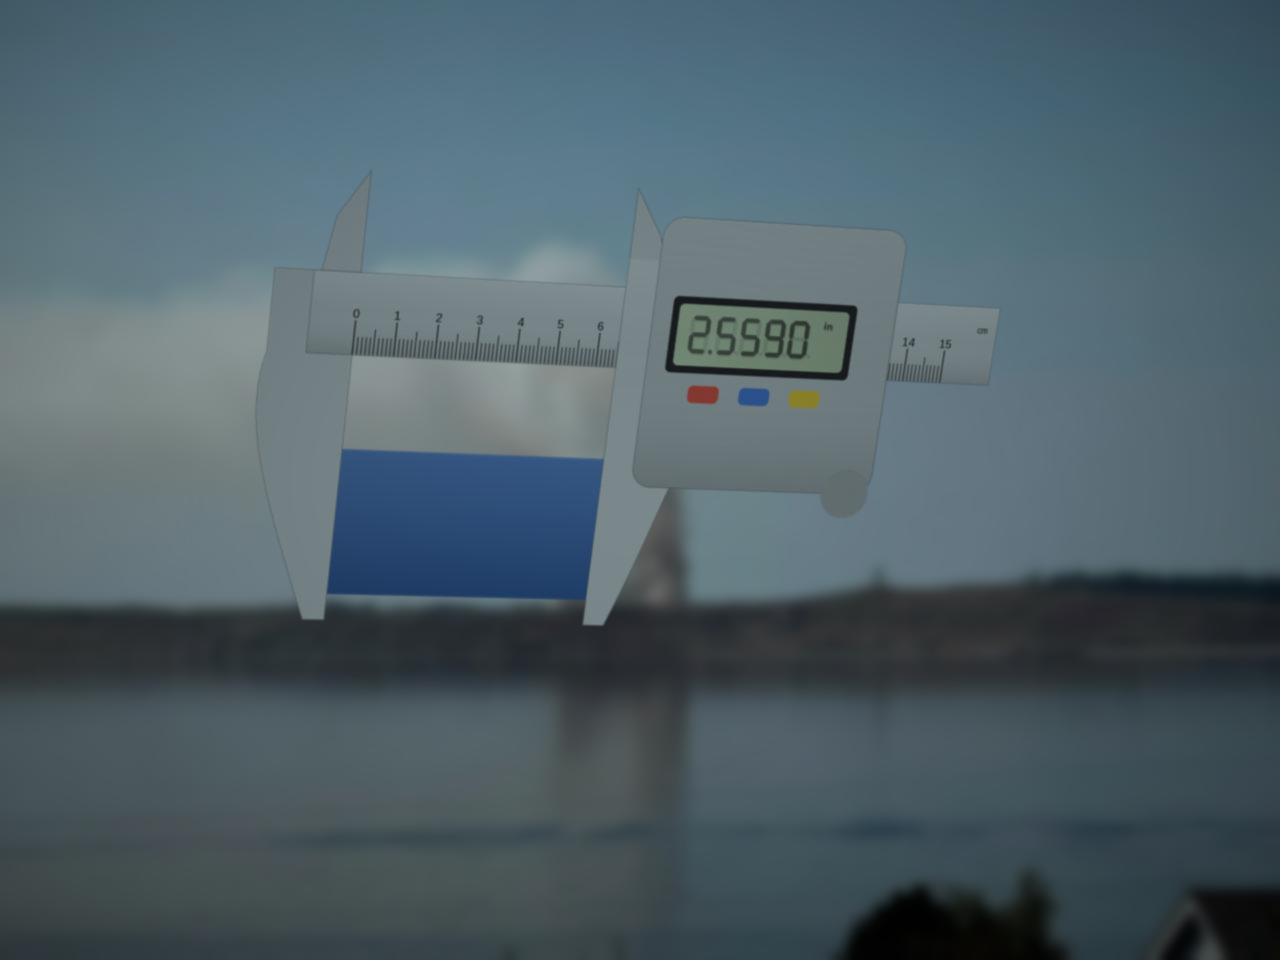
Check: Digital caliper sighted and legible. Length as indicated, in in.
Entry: 2.5590 in
